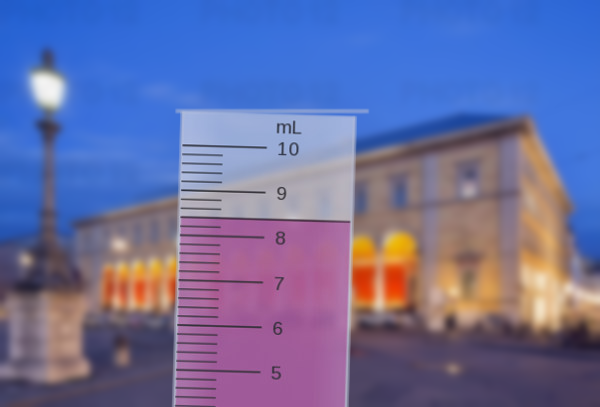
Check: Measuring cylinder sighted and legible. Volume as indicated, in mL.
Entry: 8.4 mL
